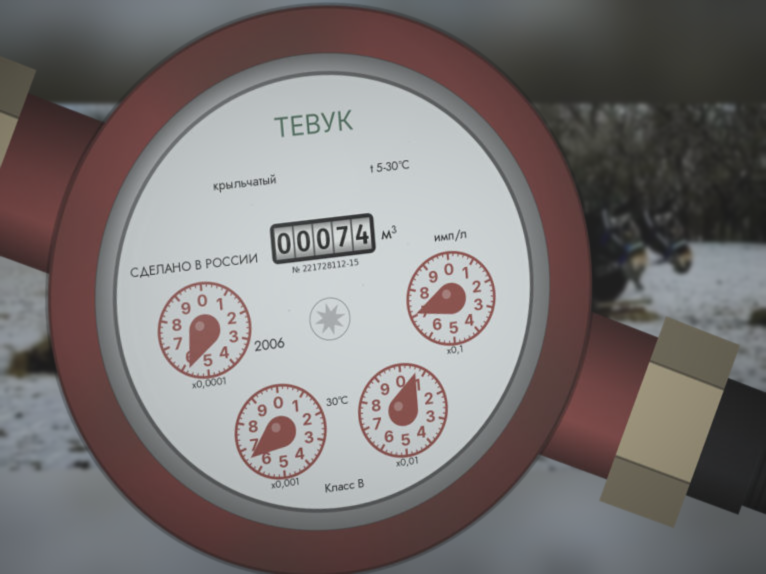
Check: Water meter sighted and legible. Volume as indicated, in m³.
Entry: 74.7065 m³
